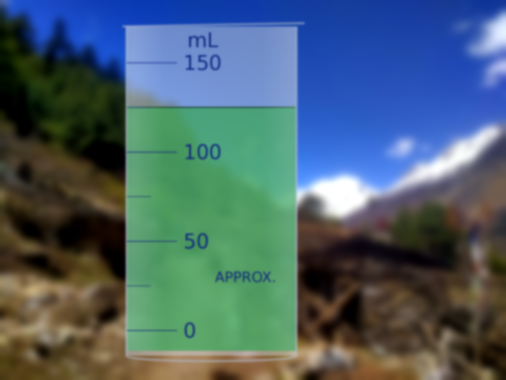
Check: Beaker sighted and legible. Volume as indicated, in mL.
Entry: 125 mL
